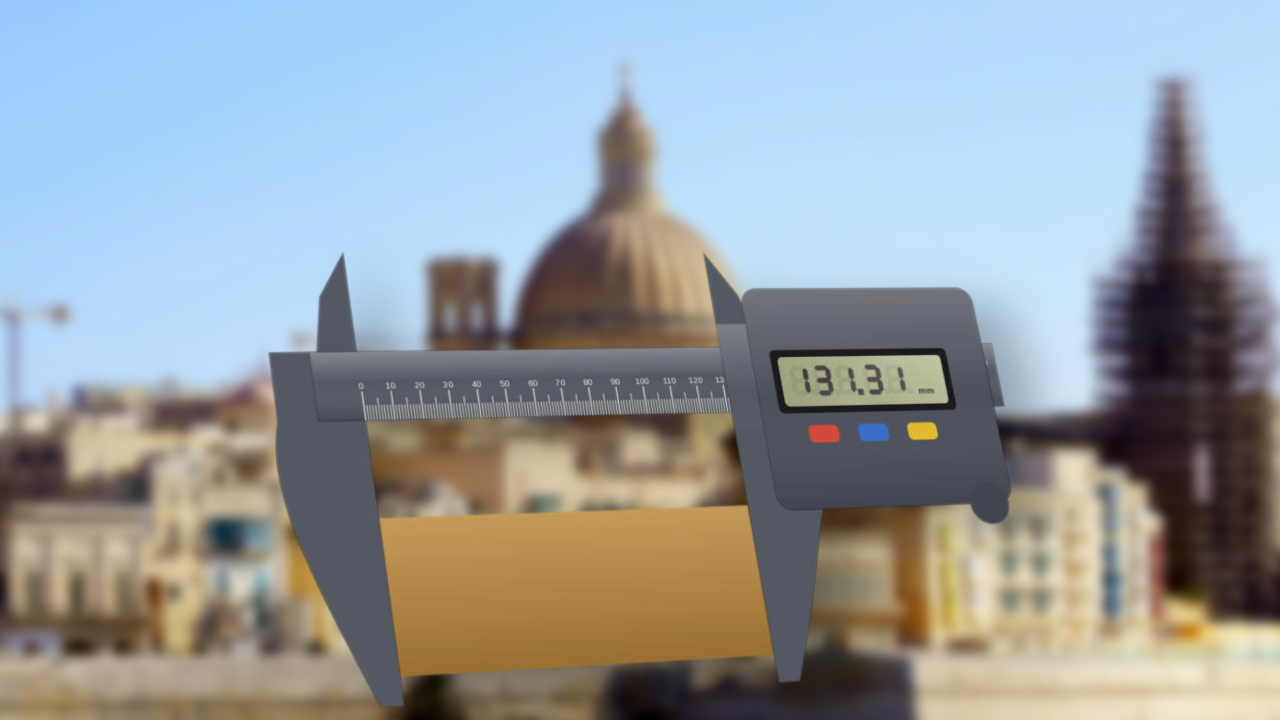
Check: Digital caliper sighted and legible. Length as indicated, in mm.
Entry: 131.31 mm
